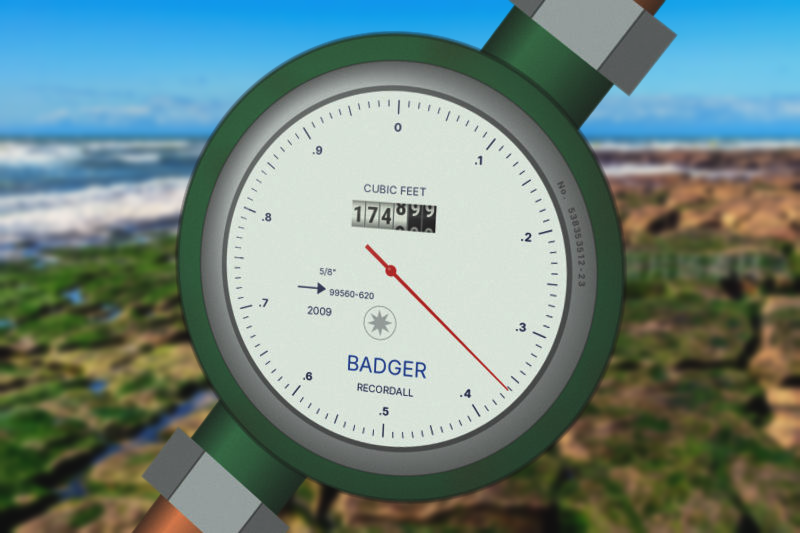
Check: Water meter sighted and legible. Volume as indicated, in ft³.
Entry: 174899.36 ft³
